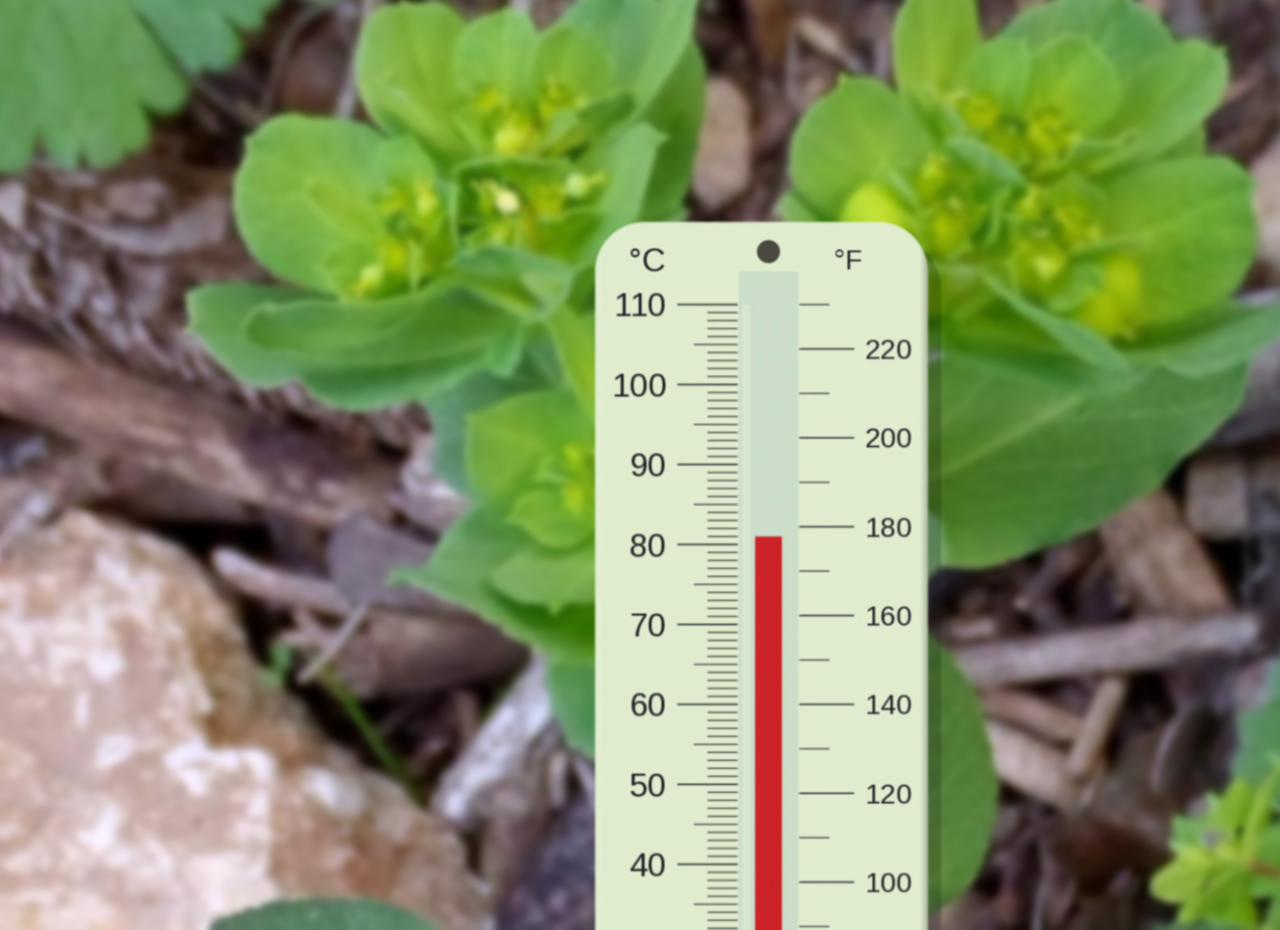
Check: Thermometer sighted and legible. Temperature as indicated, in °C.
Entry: 81 °C
